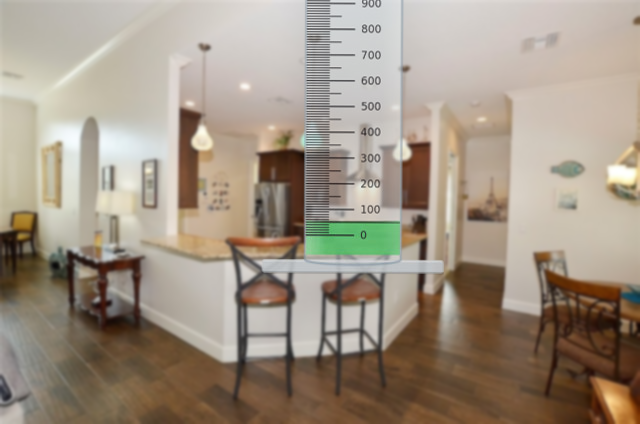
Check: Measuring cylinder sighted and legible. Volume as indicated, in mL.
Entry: 50 mL
